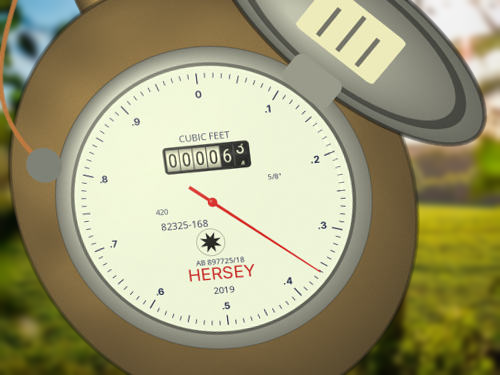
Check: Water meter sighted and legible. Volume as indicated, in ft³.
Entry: 63.36 ft³
